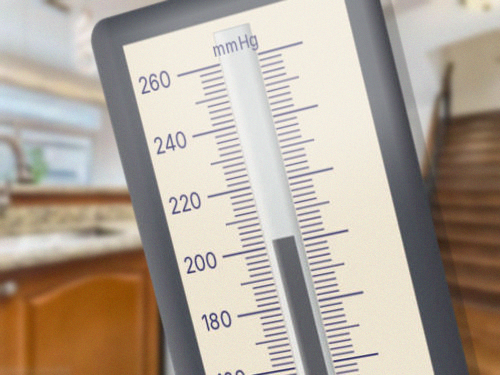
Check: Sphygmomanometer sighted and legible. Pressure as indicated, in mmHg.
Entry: 202 mmHg
